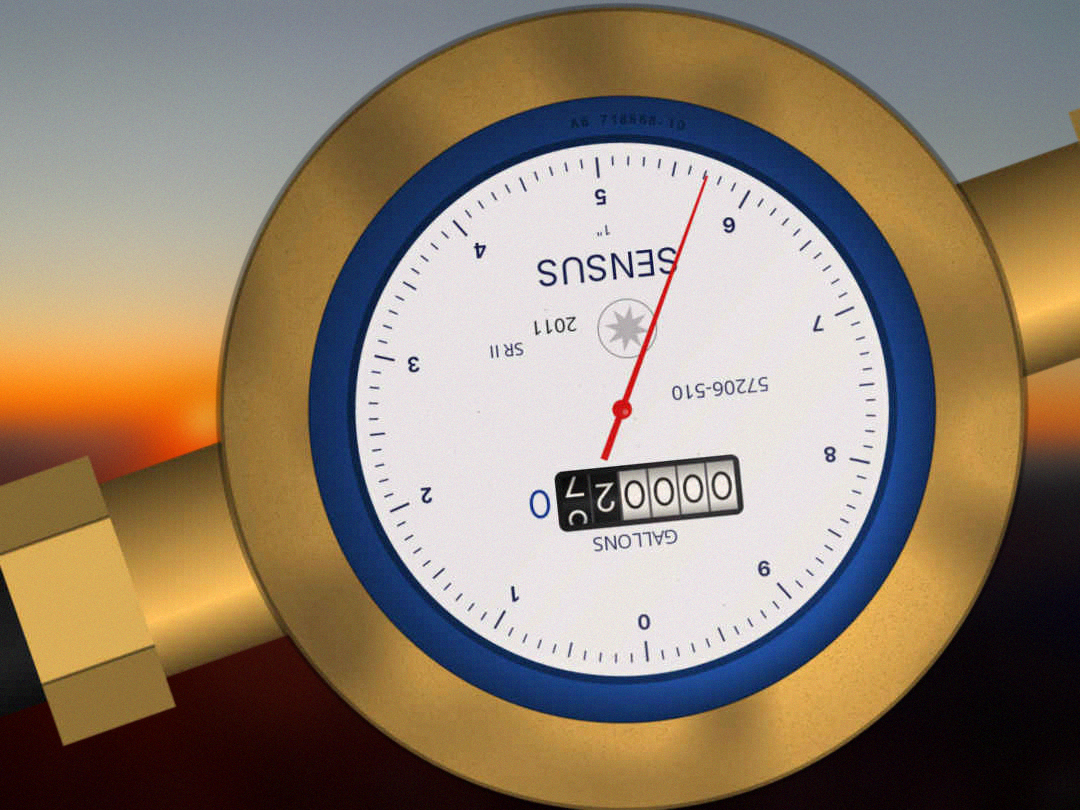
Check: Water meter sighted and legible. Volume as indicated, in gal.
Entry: 265.7 gal
